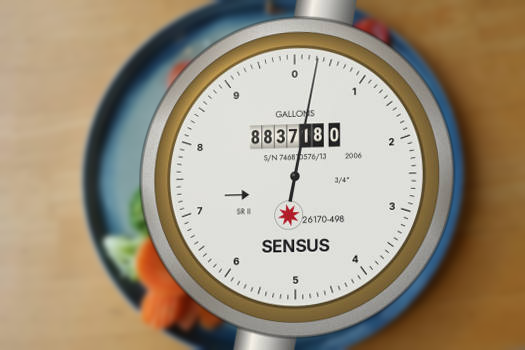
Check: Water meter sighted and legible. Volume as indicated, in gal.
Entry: 8837180.3 gal
